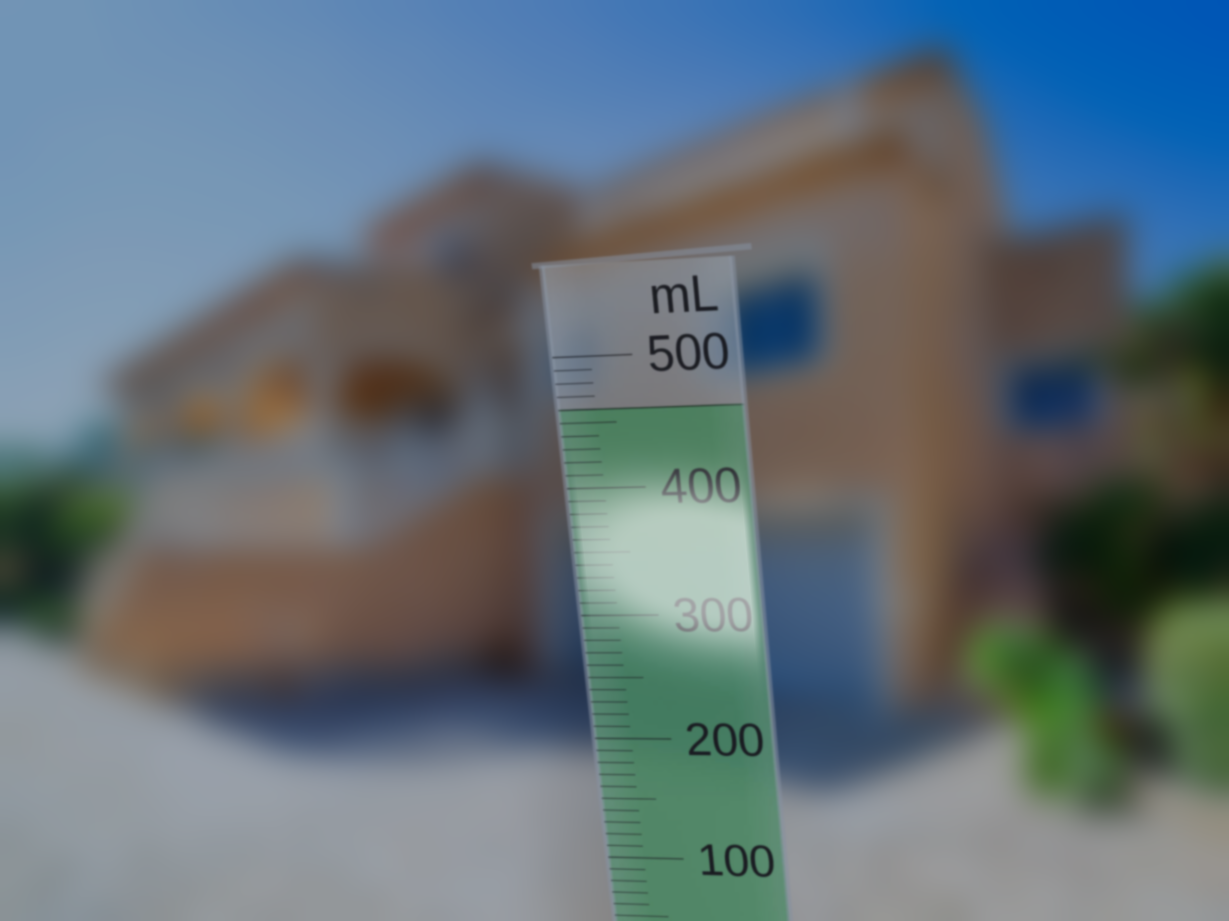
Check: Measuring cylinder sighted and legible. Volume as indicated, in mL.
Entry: 460 mL
